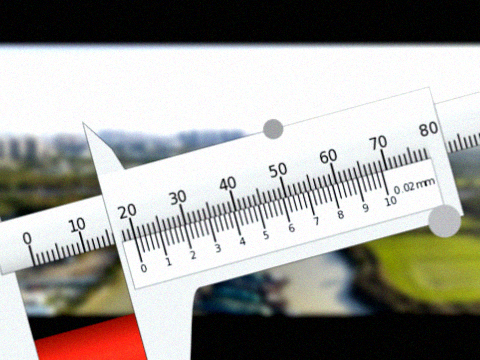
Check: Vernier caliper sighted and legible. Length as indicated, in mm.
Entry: 20.0 mm
